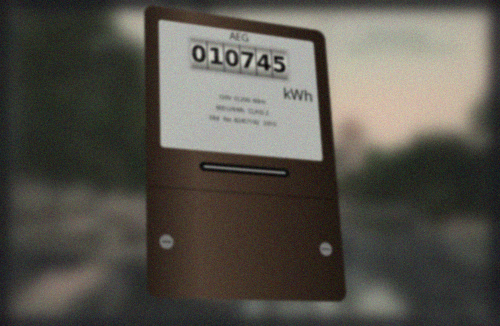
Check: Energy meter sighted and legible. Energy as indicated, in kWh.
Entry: 10745 kWh
